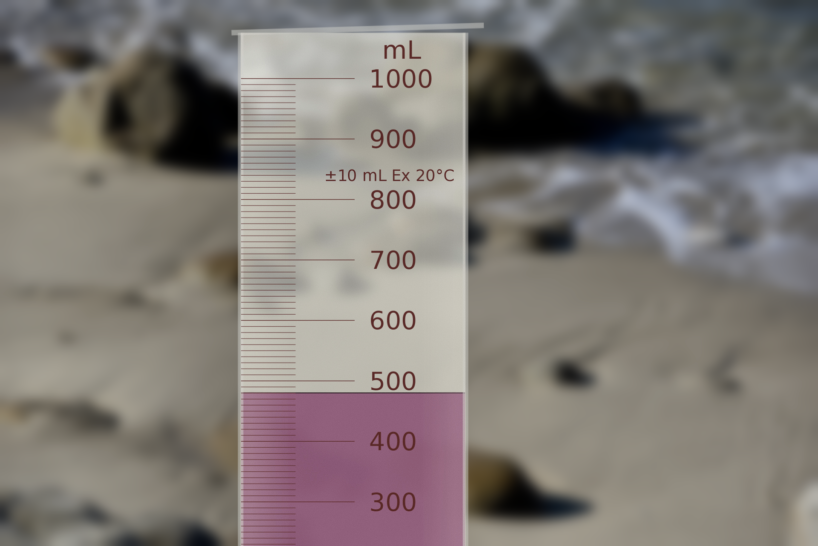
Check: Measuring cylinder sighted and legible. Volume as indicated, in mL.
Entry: 480 mL
